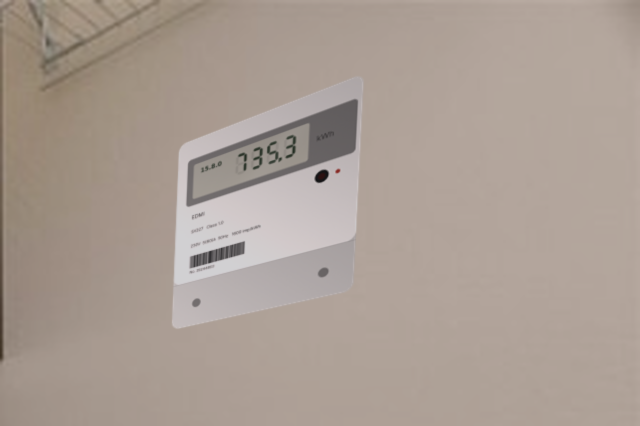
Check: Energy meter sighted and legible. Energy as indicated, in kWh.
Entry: 735.3 kWh
